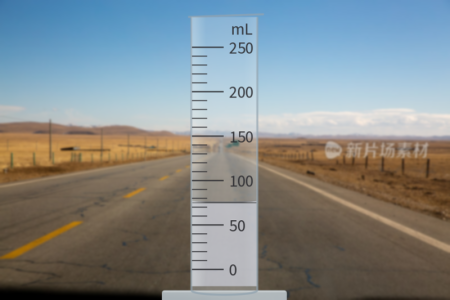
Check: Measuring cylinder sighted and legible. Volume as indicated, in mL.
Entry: 75 mL
